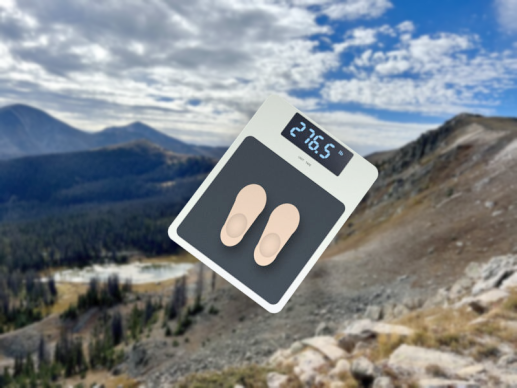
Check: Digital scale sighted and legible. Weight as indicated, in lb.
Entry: 276.5 lb
